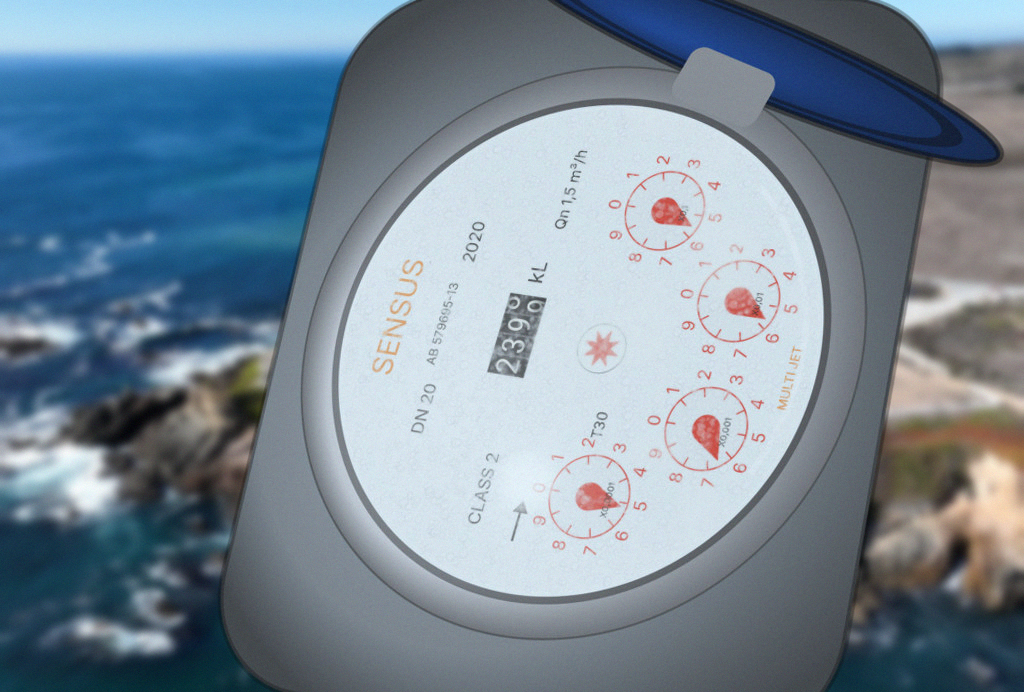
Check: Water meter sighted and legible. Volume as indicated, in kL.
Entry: 2398.5565 kL
